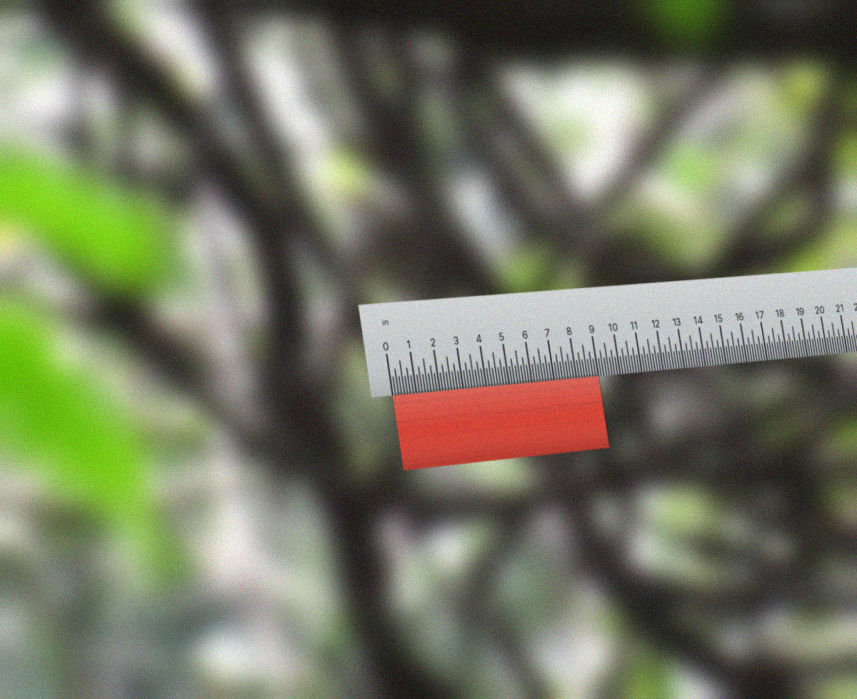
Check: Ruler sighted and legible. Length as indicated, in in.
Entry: 9 in
